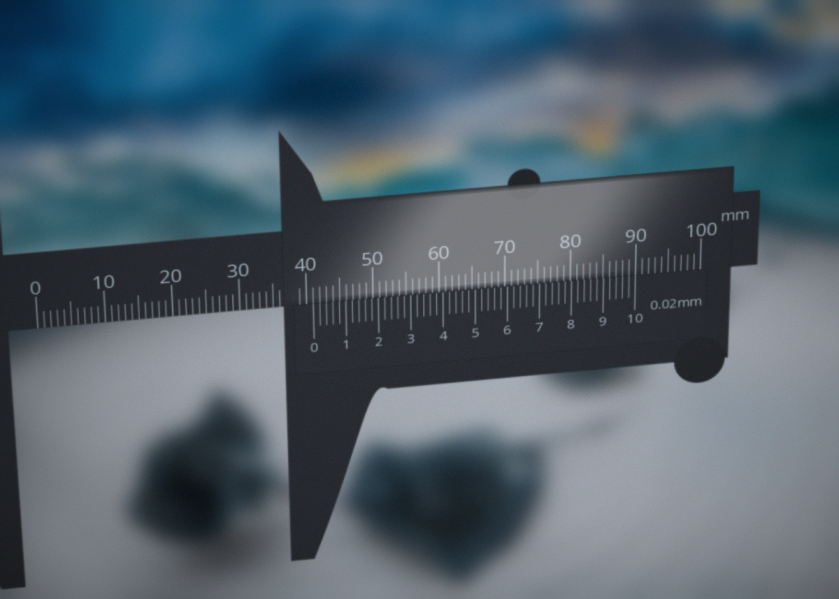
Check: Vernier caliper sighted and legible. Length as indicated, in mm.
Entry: 41.0 mm
